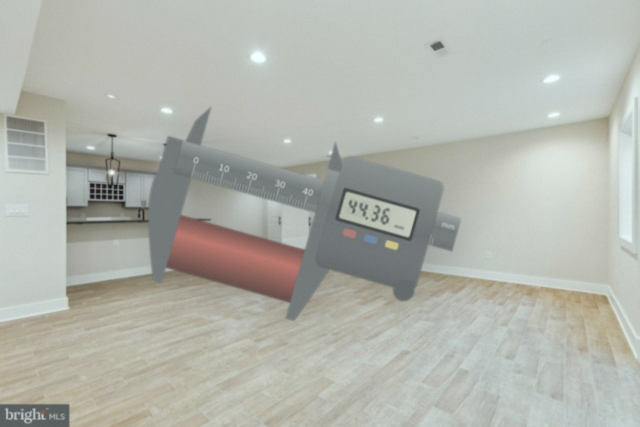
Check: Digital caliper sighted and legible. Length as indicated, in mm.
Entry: 44.36 mm
